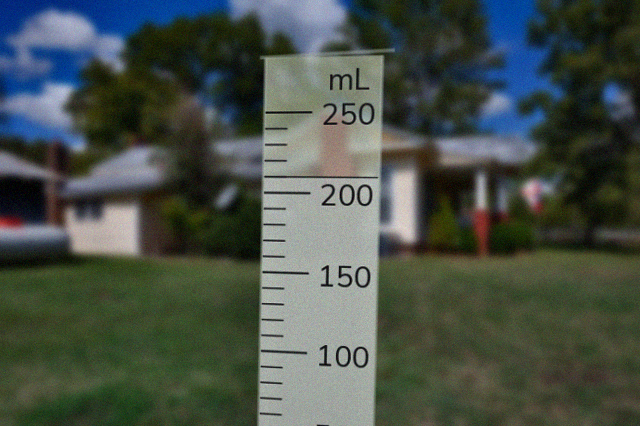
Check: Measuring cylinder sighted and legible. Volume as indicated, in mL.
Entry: 210 mL
